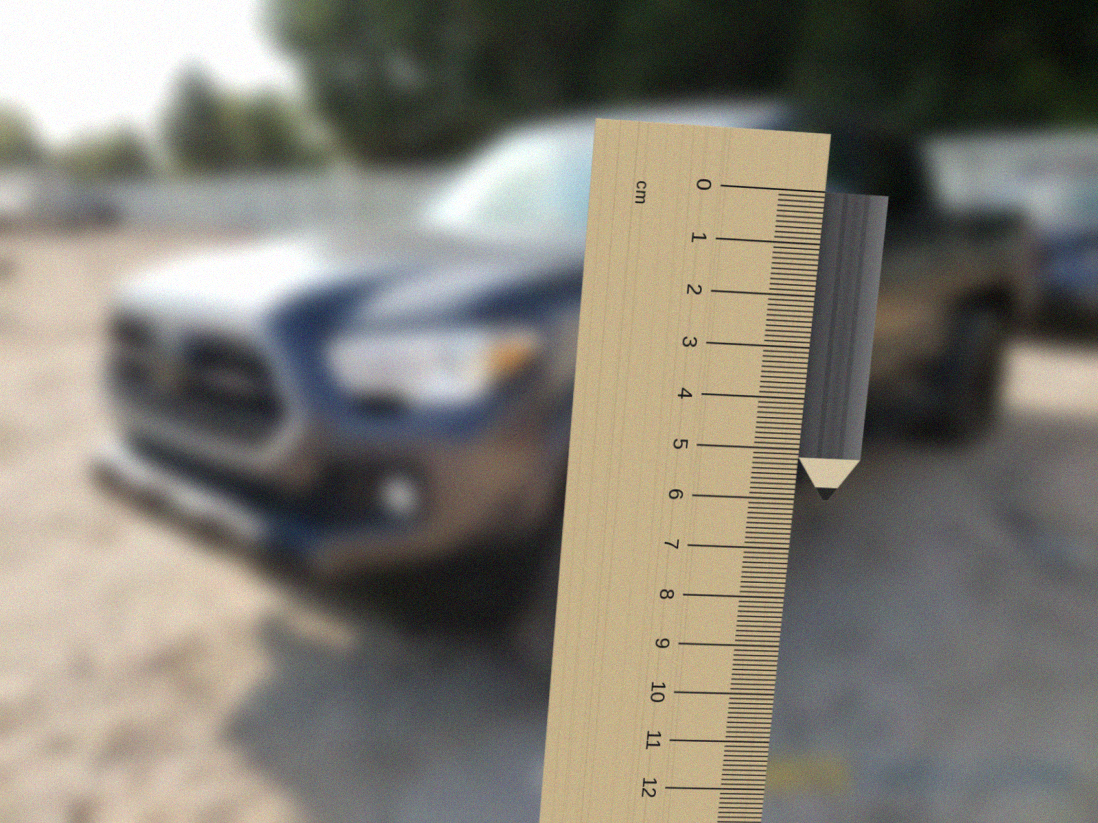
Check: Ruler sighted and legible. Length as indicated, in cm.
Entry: 6 cm
